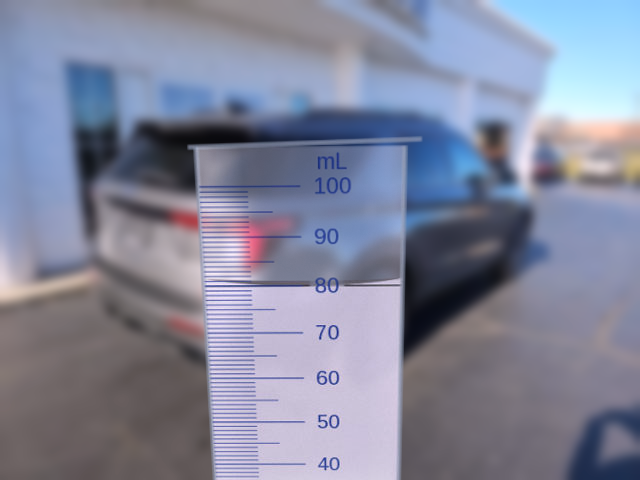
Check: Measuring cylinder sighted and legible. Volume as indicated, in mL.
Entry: 80 mL
